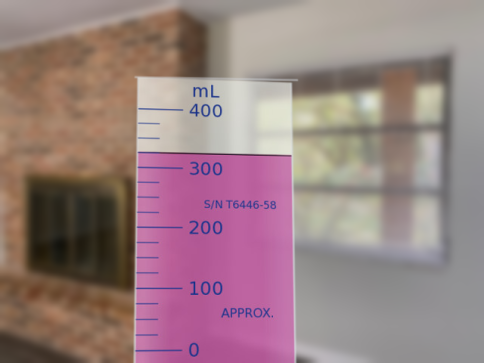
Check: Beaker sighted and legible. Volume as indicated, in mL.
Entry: 325 mL
